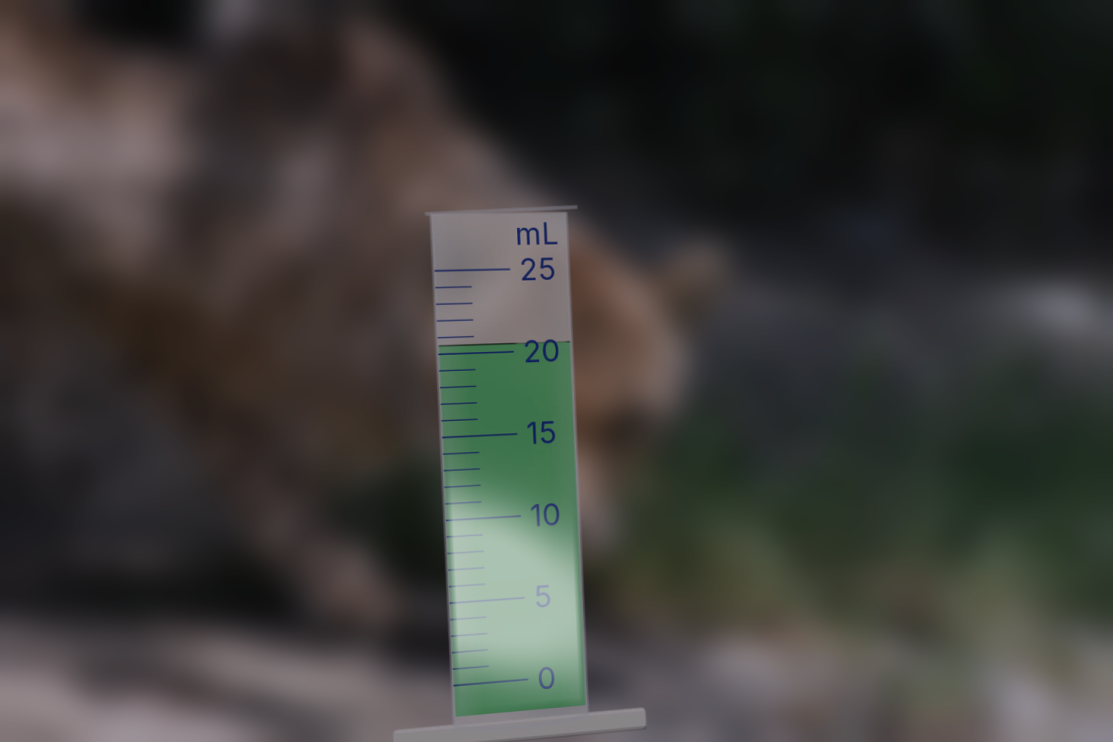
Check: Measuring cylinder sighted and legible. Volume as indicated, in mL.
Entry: 20.5 mL
